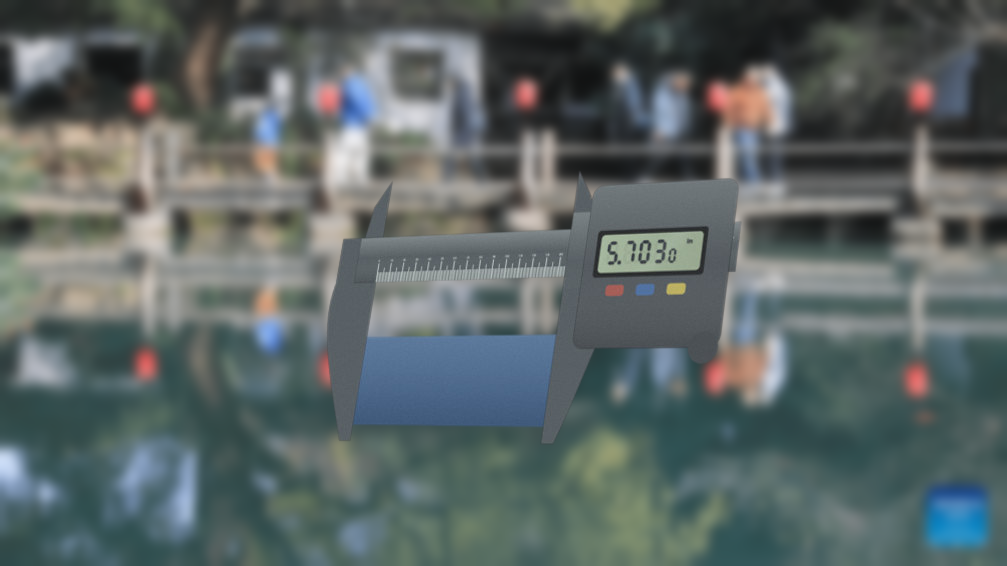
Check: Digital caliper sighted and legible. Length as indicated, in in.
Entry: 5.7030 in
